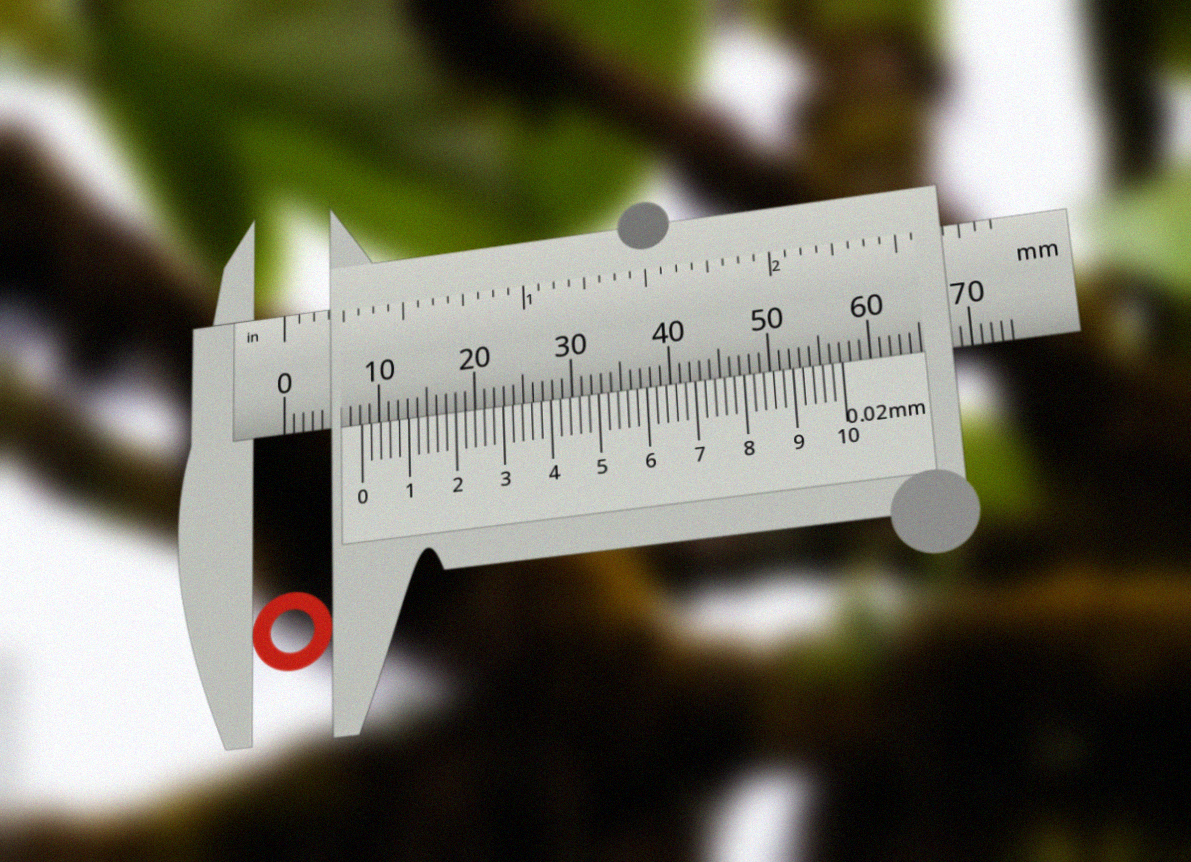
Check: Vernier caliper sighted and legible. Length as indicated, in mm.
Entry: 8.2 mm
